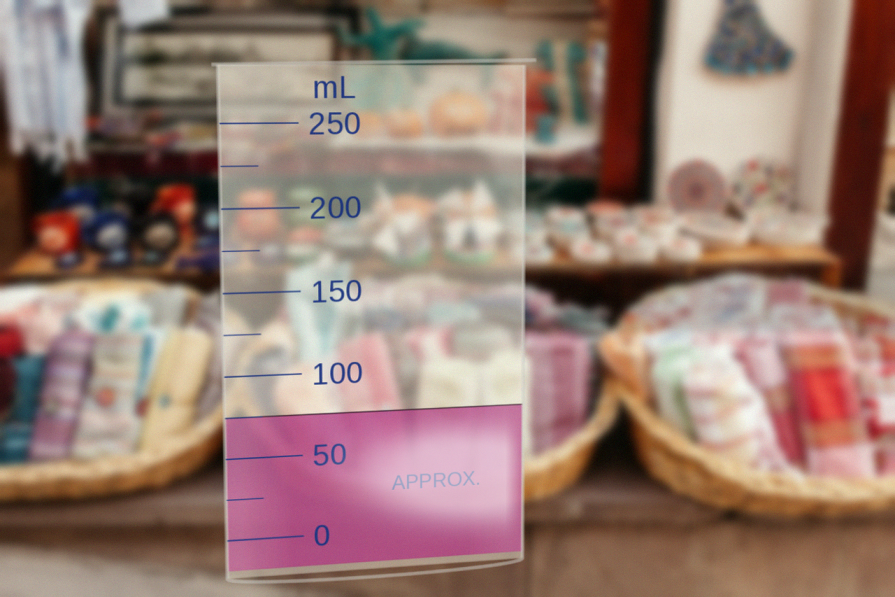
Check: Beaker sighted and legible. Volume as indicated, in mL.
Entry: 75 mL
